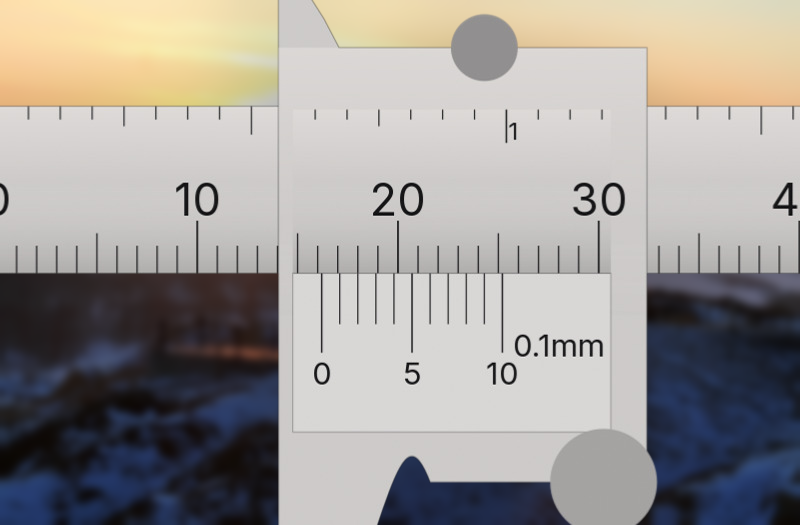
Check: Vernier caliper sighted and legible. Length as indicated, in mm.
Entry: 16.2 mm
